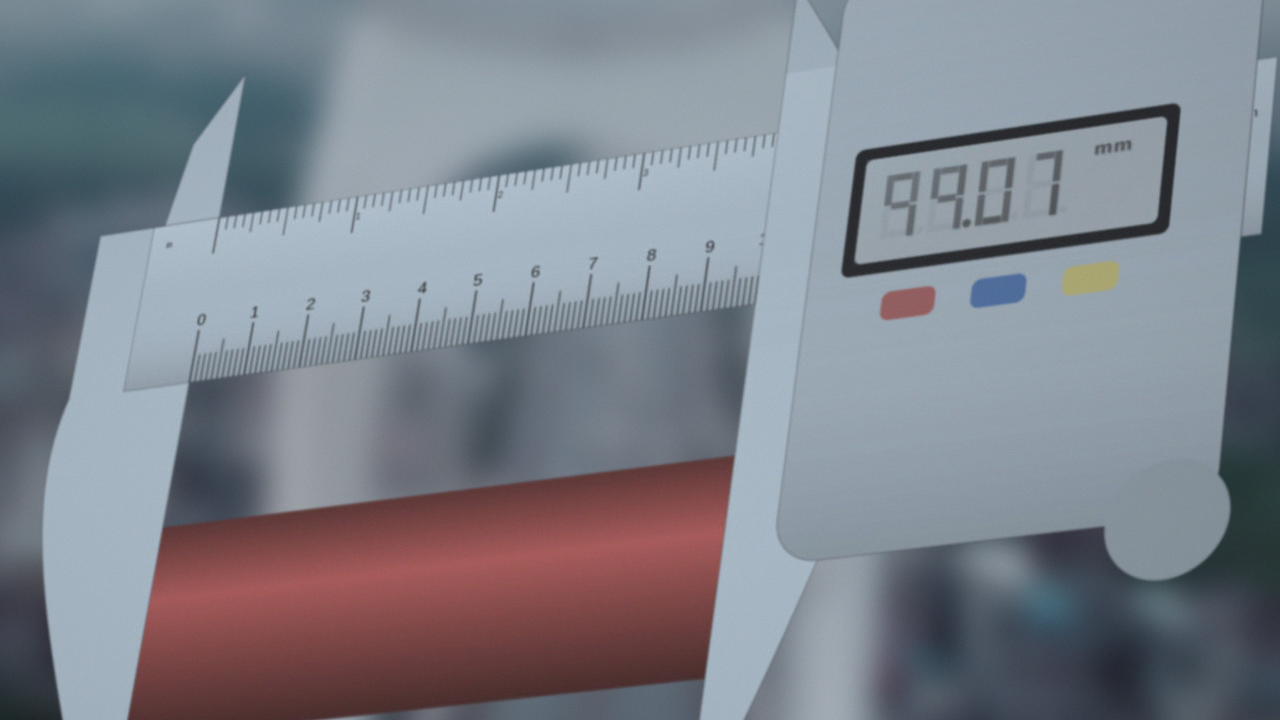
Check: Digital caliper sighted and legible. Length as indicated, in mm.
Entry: 99.07 mm
